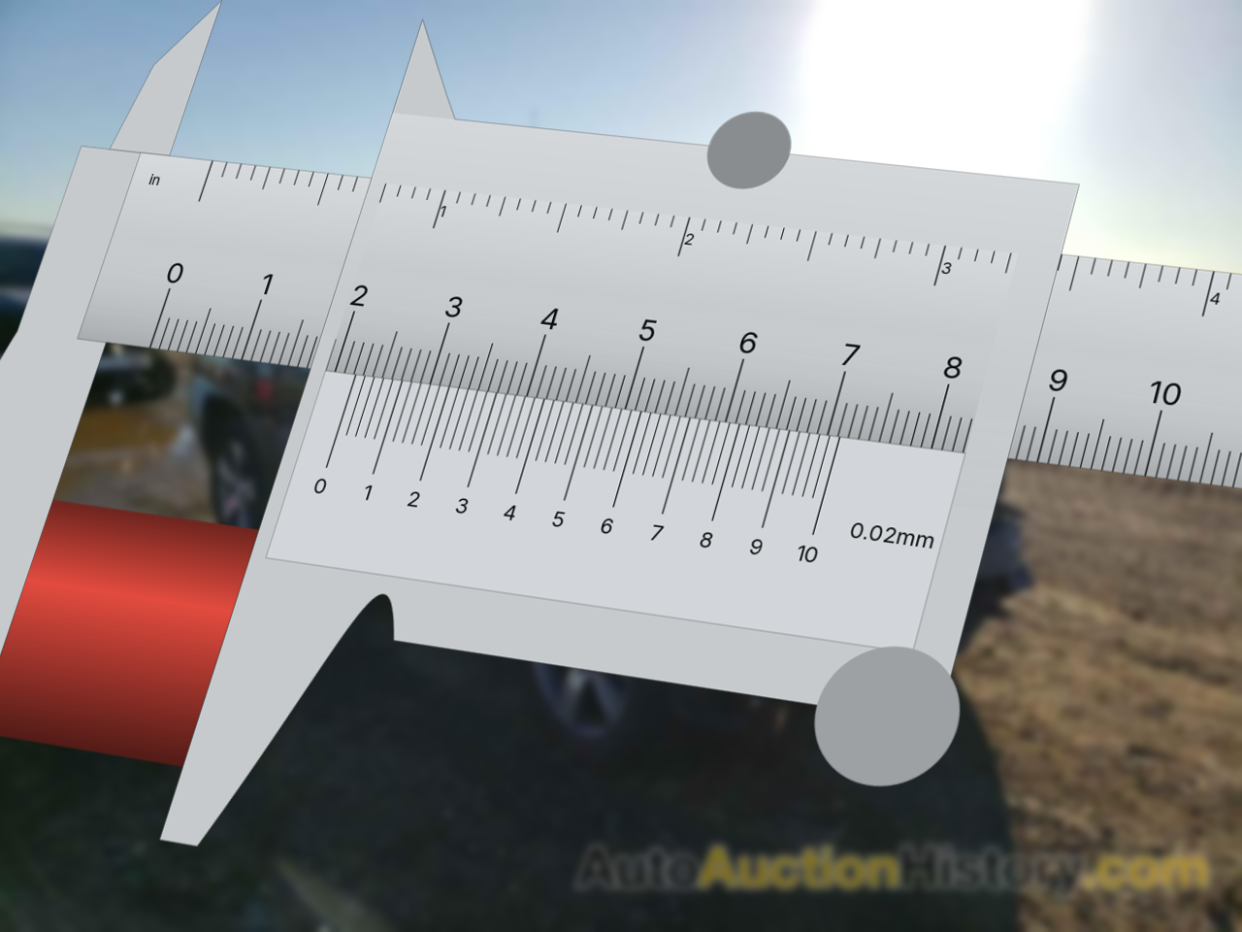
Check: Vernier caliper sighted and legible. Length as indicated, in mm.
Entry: 22.2 mm
